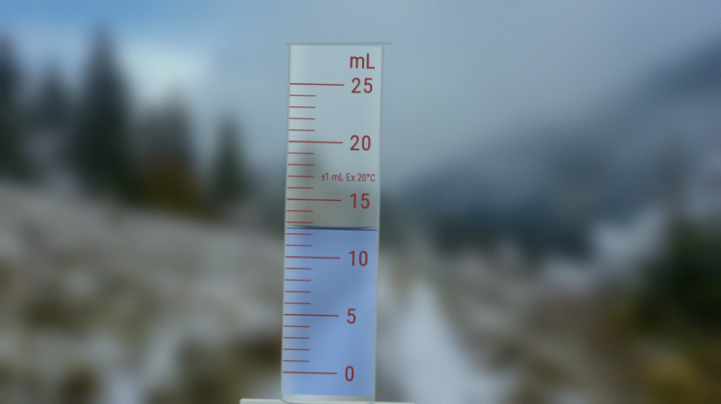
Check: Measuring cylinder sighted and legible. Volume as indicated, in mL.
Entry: 12.5 mL
